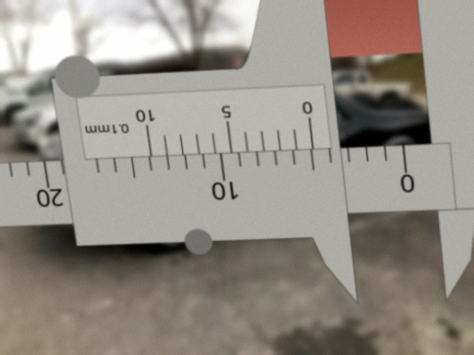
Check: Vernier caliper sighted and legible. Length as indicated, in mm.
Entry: 4.9 mm
